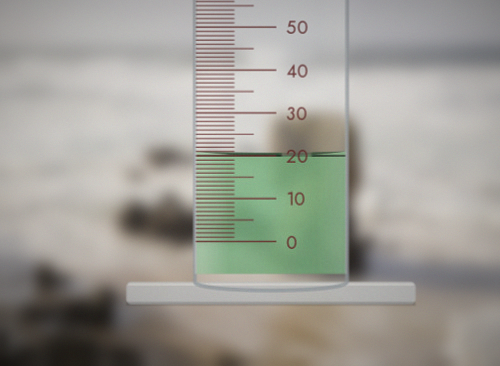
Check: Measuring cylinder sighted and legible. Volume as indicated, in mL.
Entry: 20 mL
